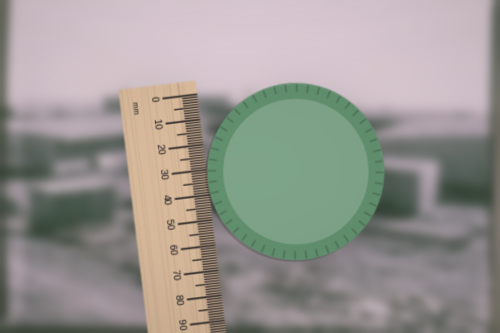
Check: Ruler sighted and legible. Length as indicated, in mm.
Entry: 70 mm
